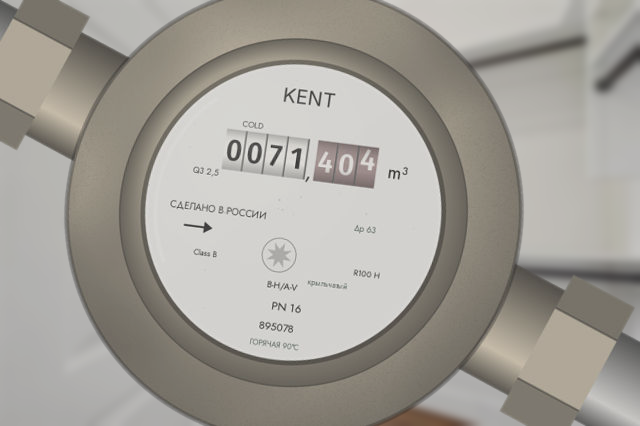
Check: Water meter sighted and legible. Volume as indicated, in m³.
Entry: 71.404 m³
